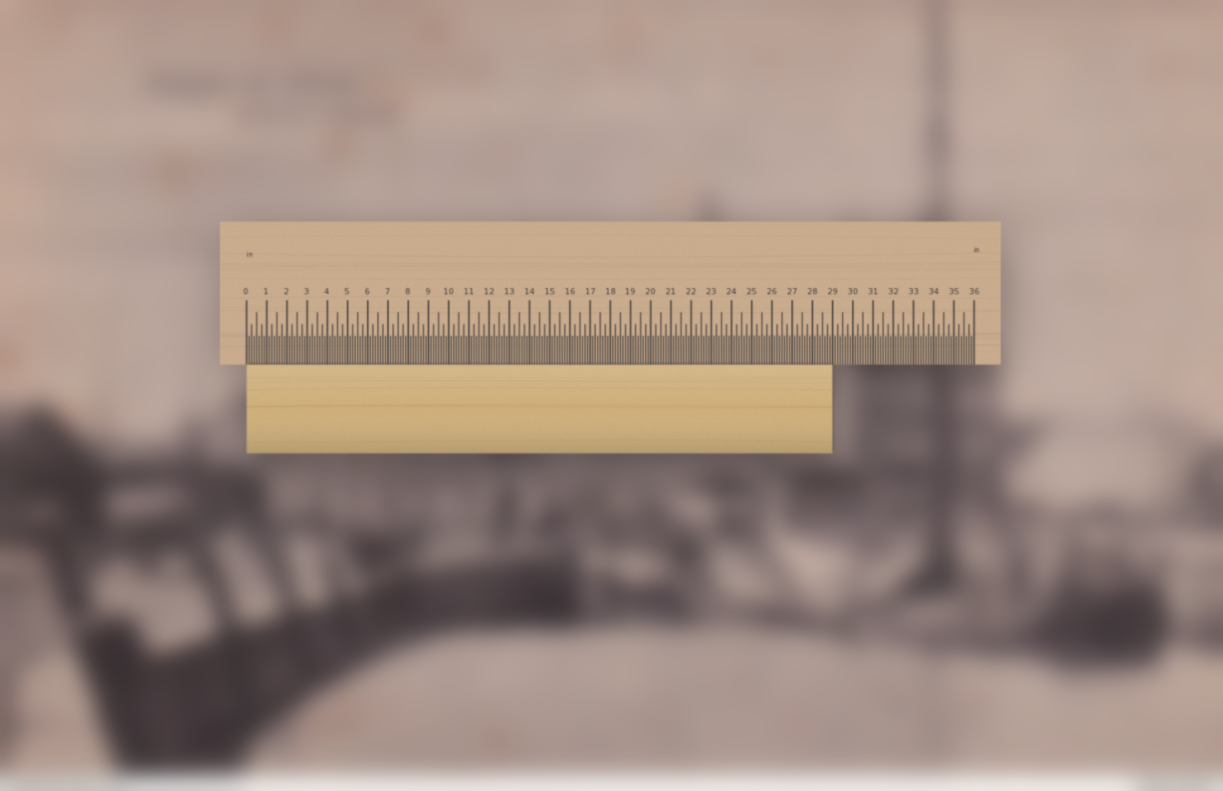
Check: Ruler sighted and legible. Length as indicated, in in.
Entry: 29 in
